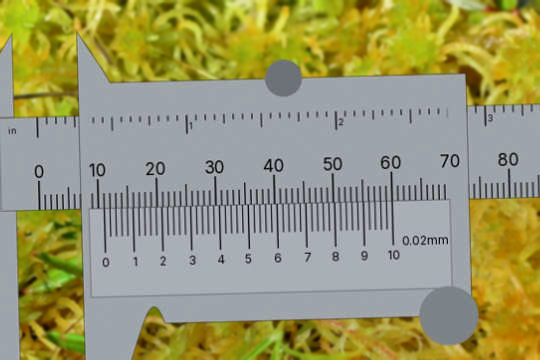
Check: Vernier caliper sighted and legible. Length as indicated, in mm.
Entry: 11.0 mm
